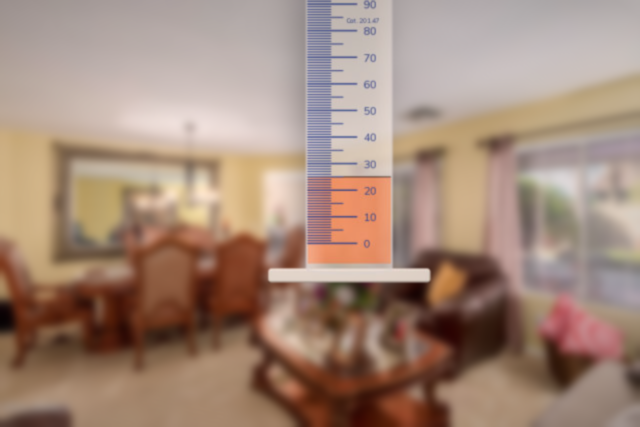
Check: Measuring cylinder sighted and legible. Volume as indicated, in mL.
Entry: 25 mL
